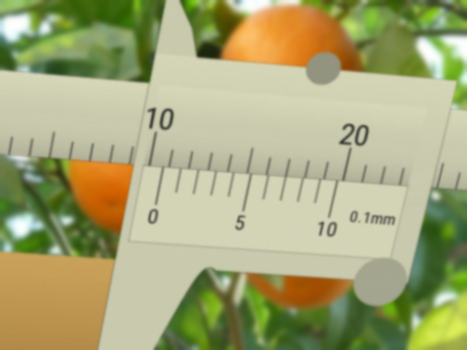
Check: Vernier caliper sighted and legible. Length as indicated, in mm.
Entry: 10.7 mm
